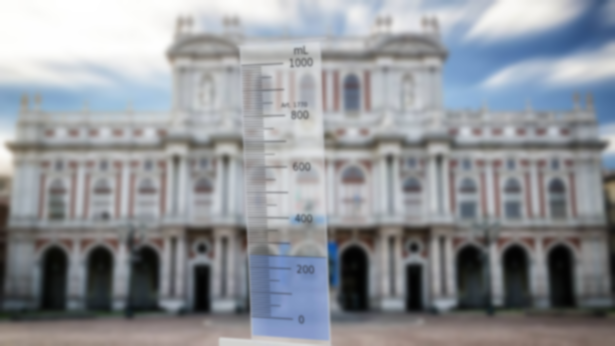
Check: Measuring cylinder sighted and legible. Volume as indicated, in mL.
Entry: 250 mL
